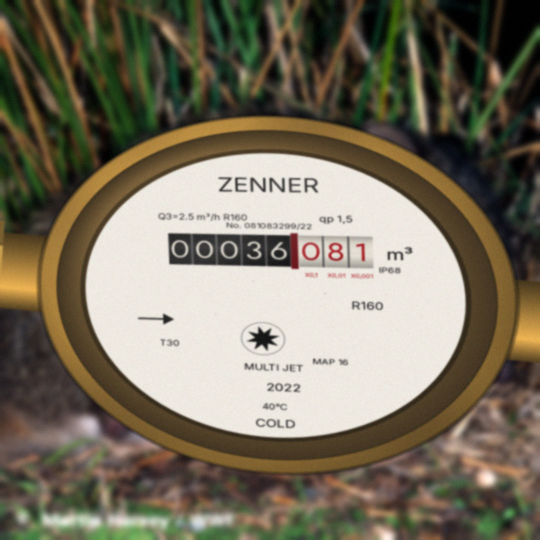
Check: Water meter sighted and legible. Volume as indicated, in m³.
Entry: 36.081 m³
